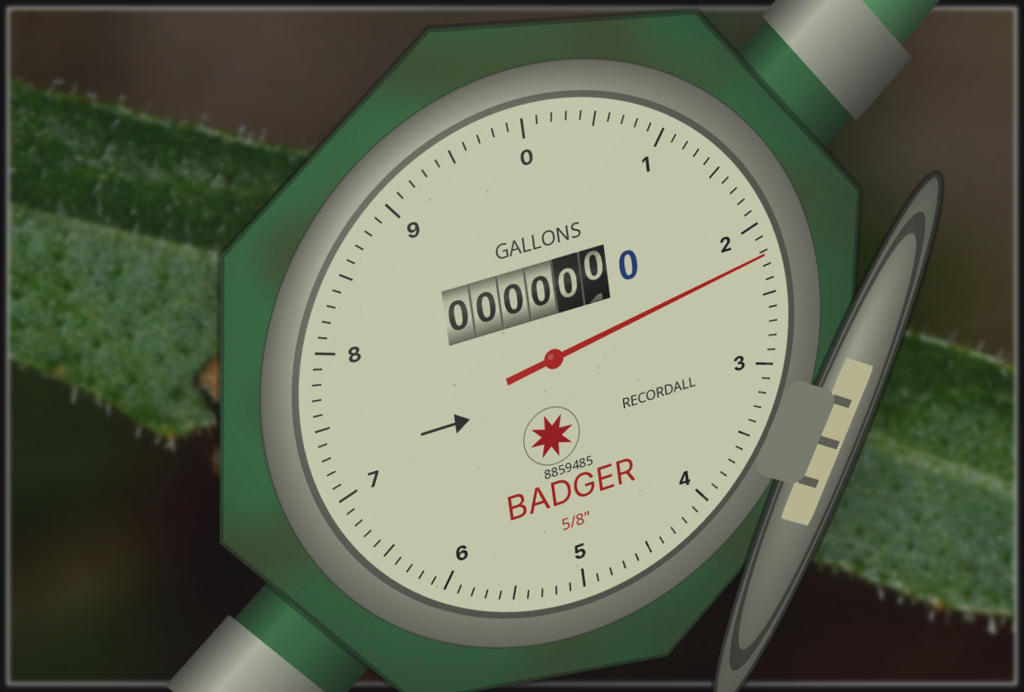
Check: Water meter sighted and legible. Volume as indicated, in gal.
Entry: 2.2 gal
